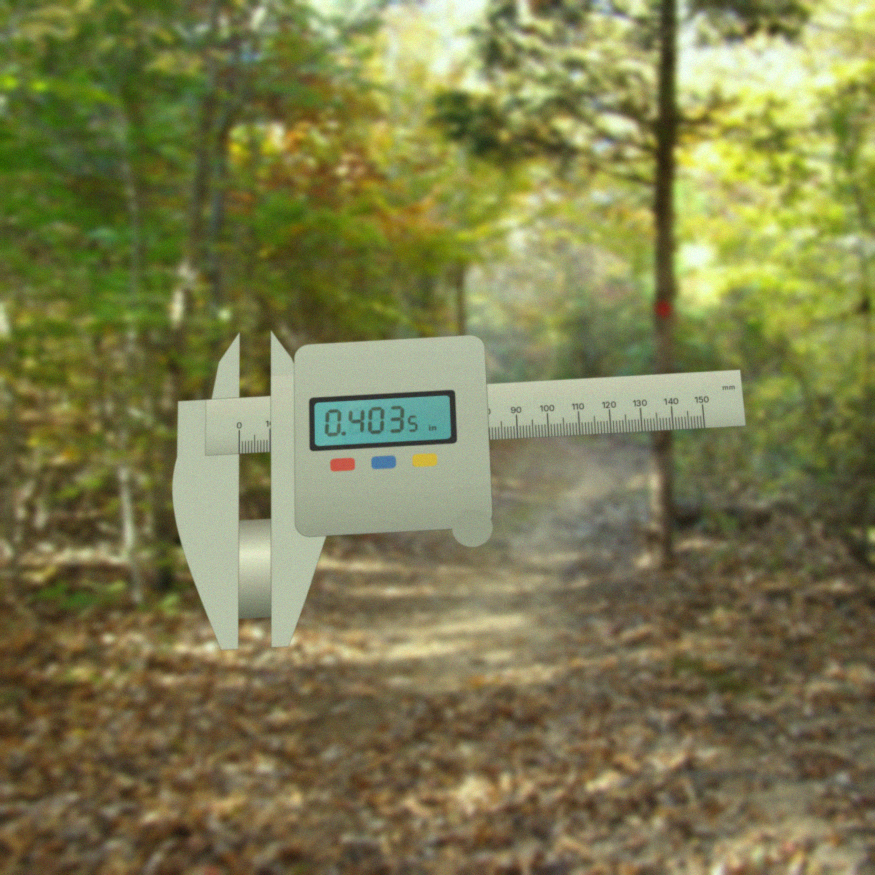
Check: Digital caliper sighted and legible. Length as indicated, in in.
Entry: 0.4035 in
